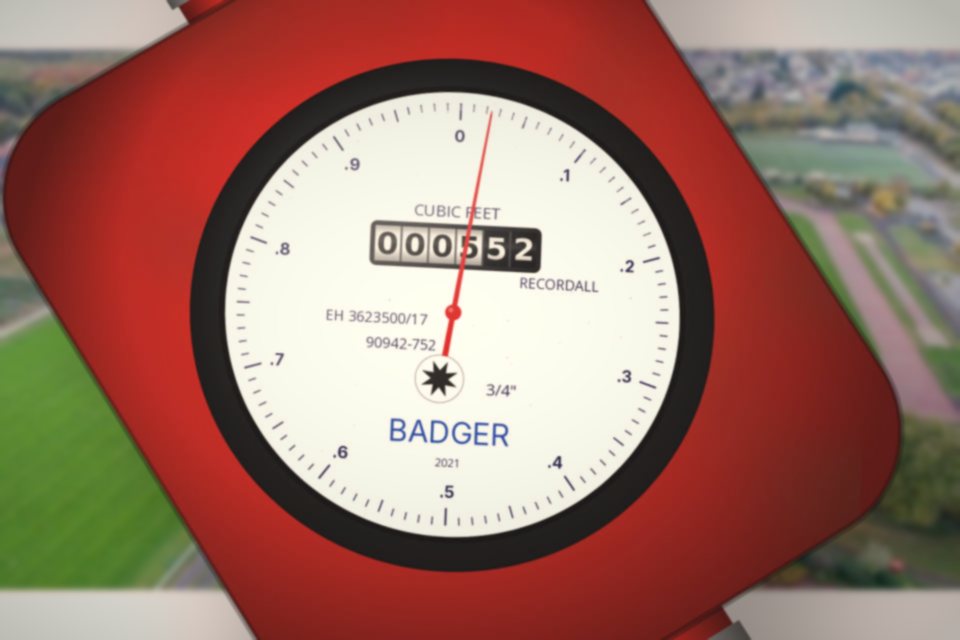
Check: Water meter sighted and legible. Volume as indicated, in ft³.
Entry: 552.02 ft³
